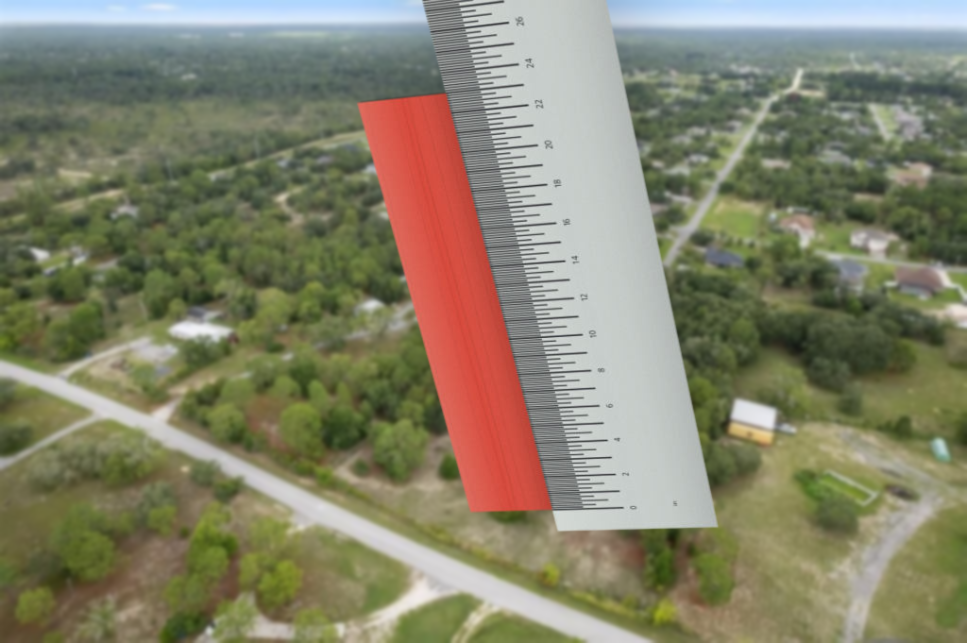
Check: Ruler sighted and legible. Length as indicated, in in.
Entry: 23 in
